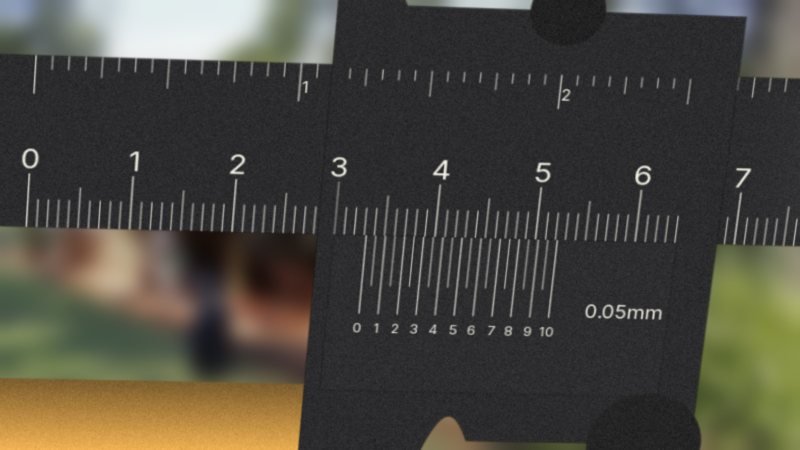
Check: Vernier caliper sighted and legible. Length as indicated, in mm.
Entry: 33.2 mm
